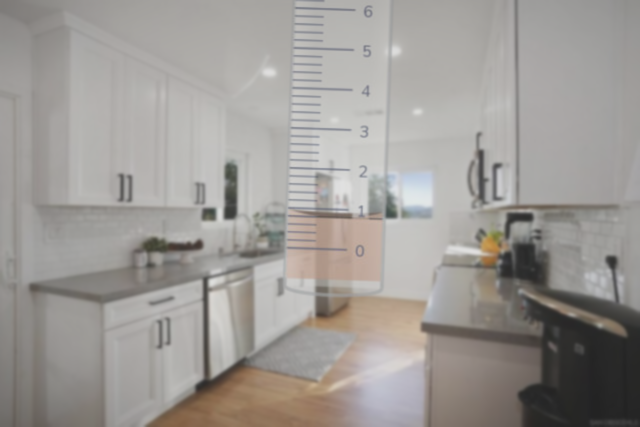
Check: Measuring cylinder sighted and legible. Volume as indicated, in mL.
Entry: 0.8 mL
